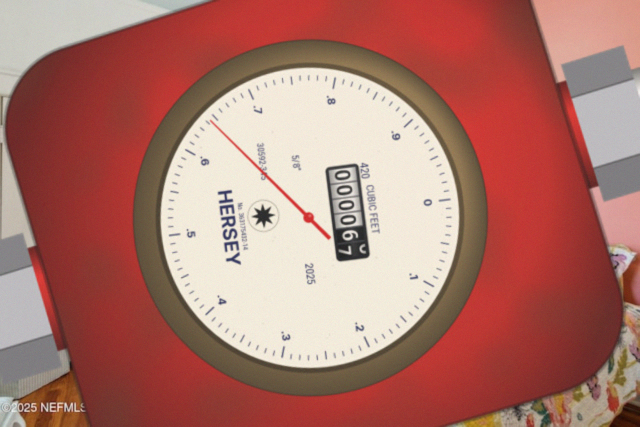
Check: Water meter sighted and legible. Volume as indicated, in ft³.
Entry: 66.64 ft³
